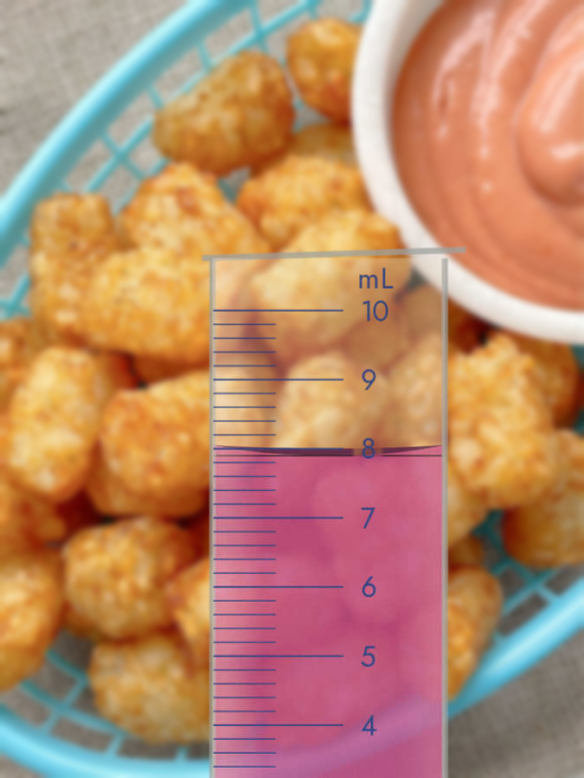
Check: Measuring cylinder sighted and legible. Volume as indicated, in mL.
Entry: 7.9 mL
